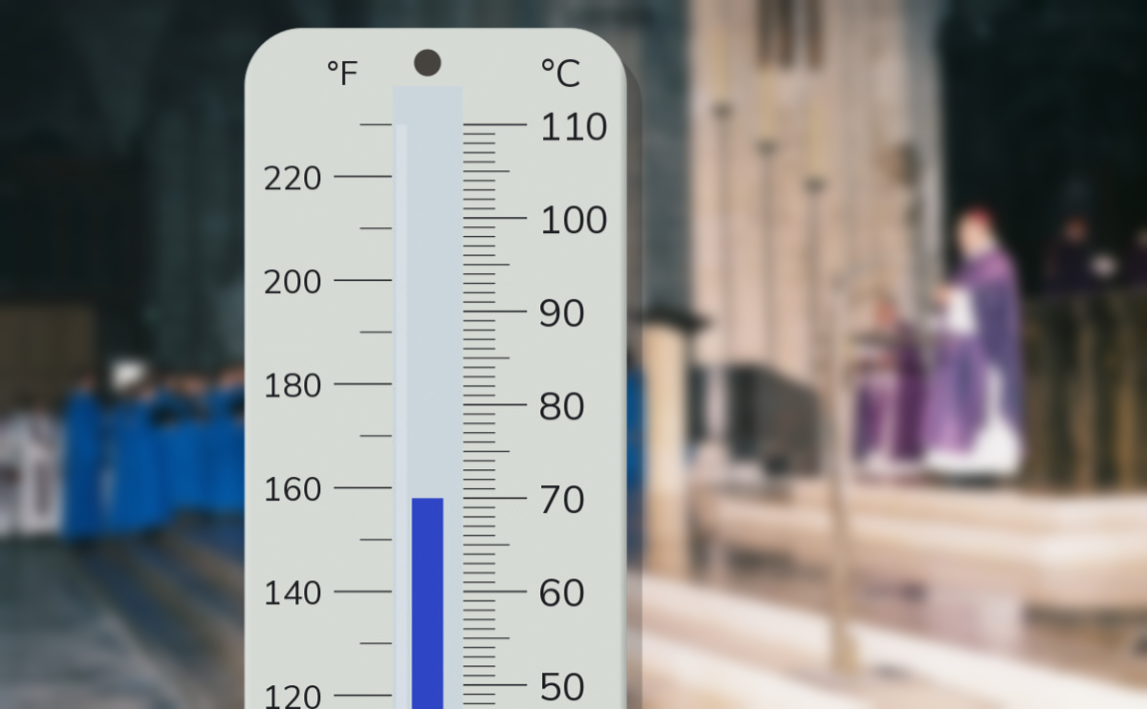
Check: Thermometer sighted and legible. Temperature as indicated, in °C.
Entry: 70 °C
